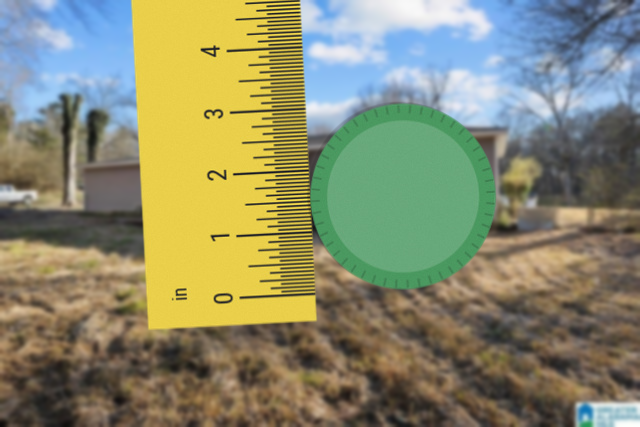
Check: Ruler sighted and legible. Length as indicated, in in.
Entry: 3 in
